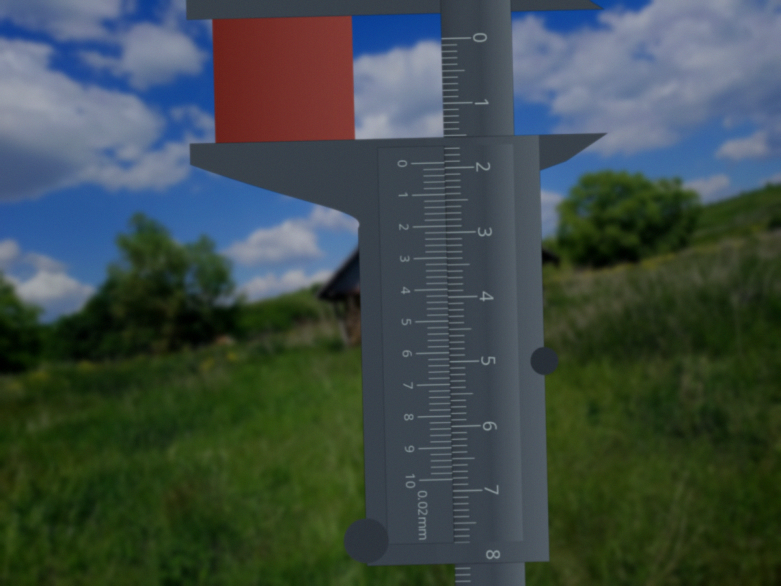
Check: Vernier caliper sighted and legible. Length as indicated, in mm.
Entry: 19.2 mm
